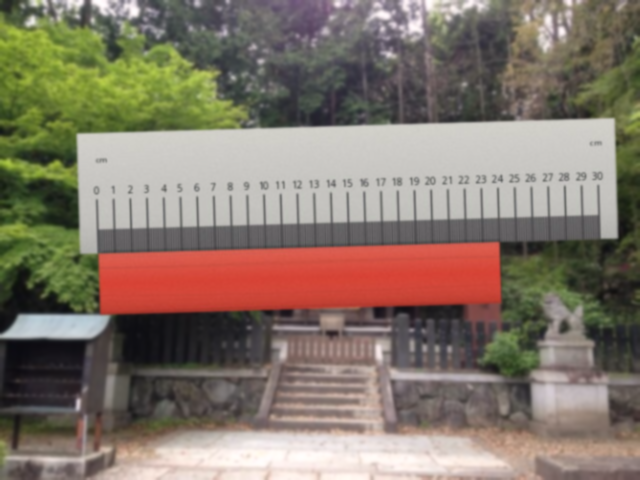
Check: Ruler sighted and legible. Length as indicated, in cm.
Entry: 24 cm
